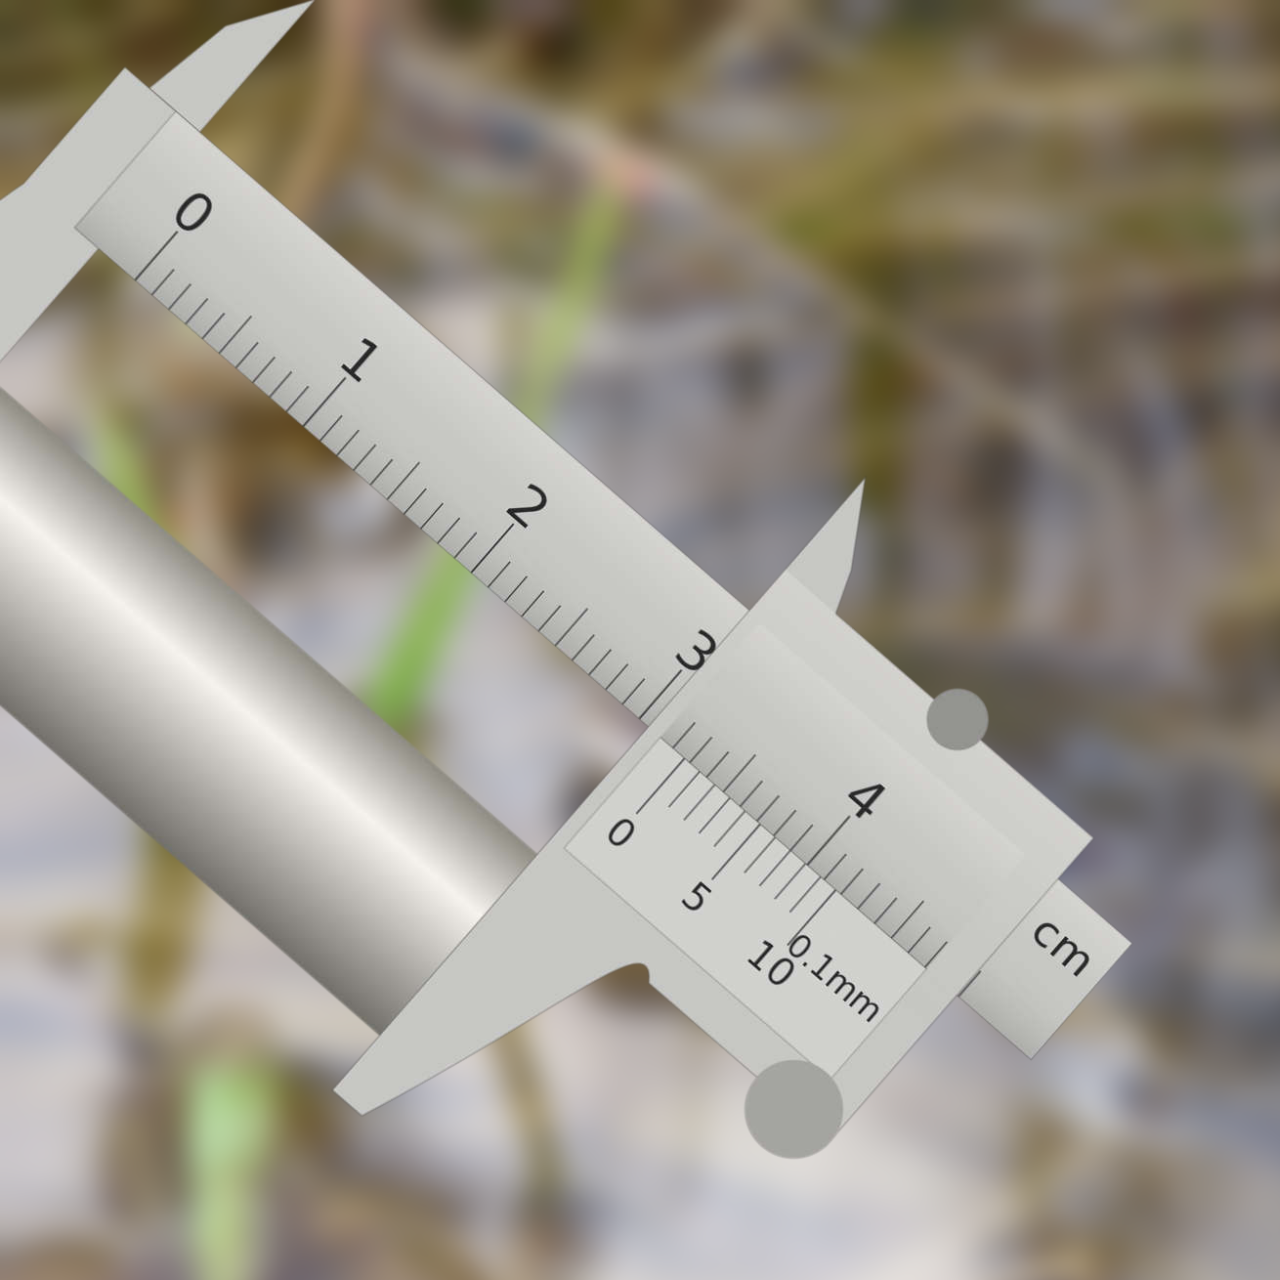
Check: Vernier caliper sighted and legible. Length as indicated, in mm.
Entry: 32.7 mm
